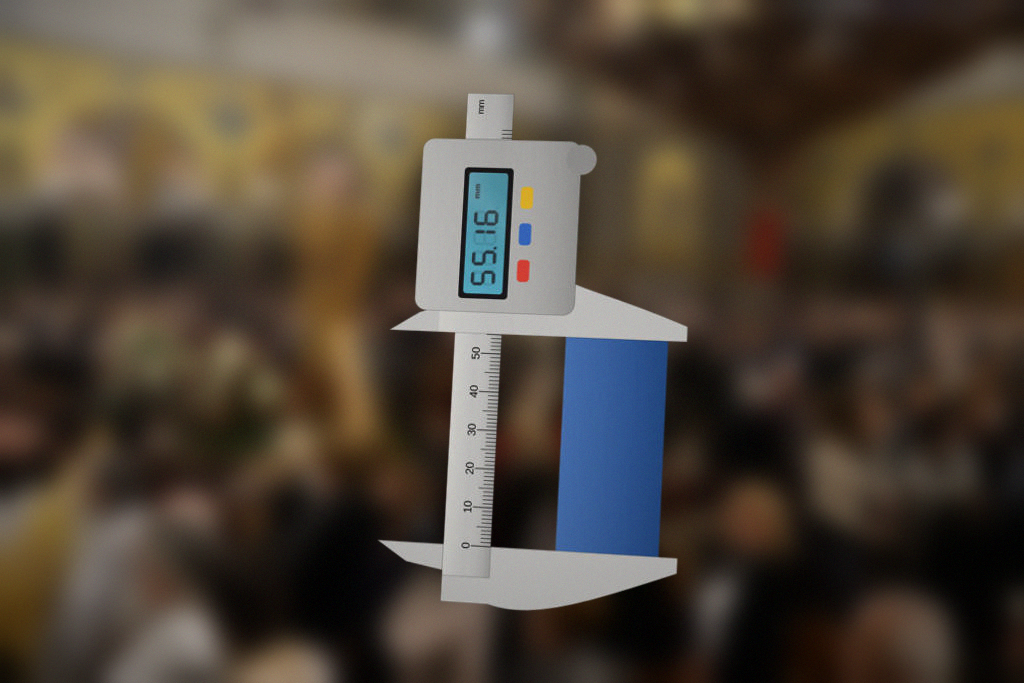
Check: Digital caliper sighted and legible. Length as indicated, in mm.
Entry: 55.16 mm
